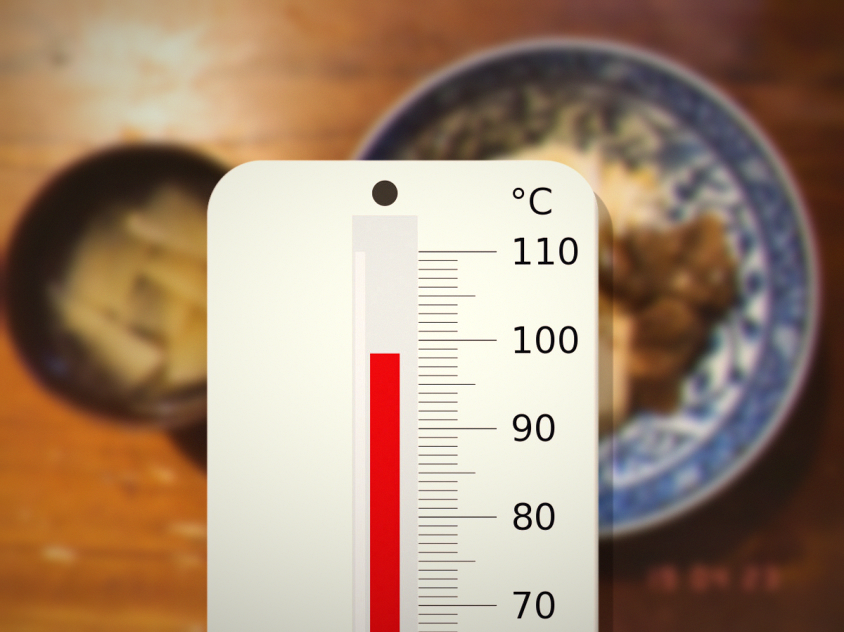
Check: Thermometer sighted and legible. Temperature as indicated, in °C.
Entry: 98.5 °C
